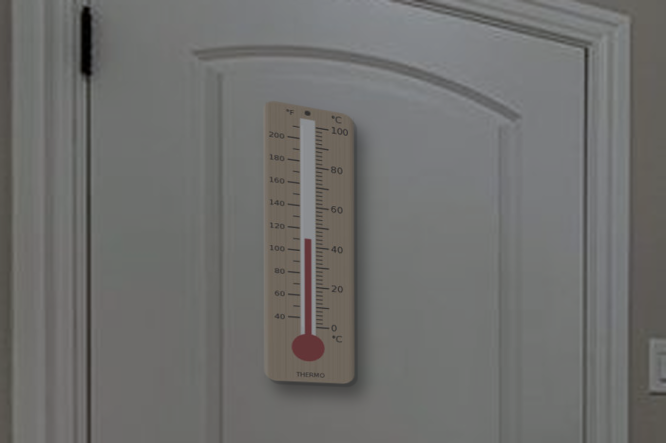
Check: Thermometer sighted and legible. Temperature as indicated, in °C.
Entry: 44 °C
